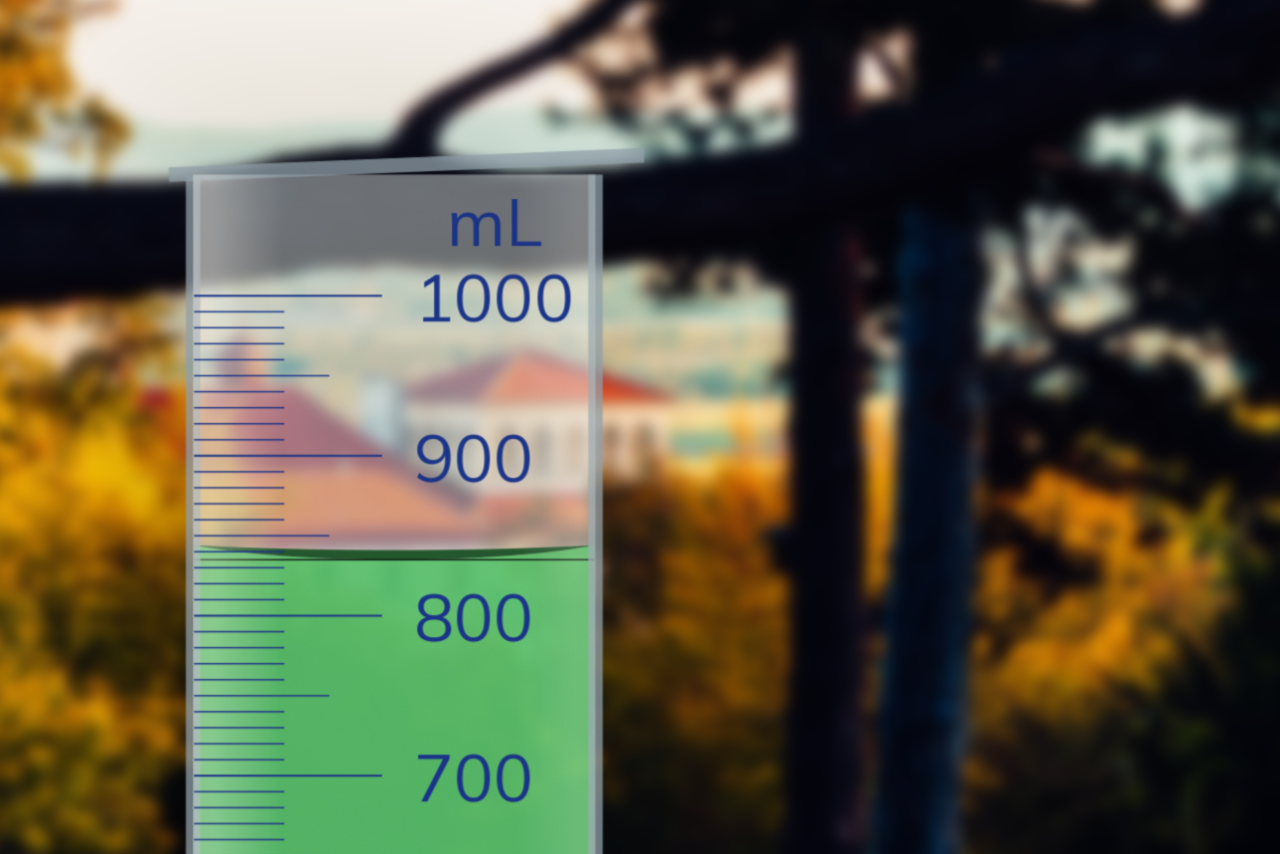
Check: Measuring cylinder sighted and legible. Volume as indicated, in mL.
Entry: 835 mL
